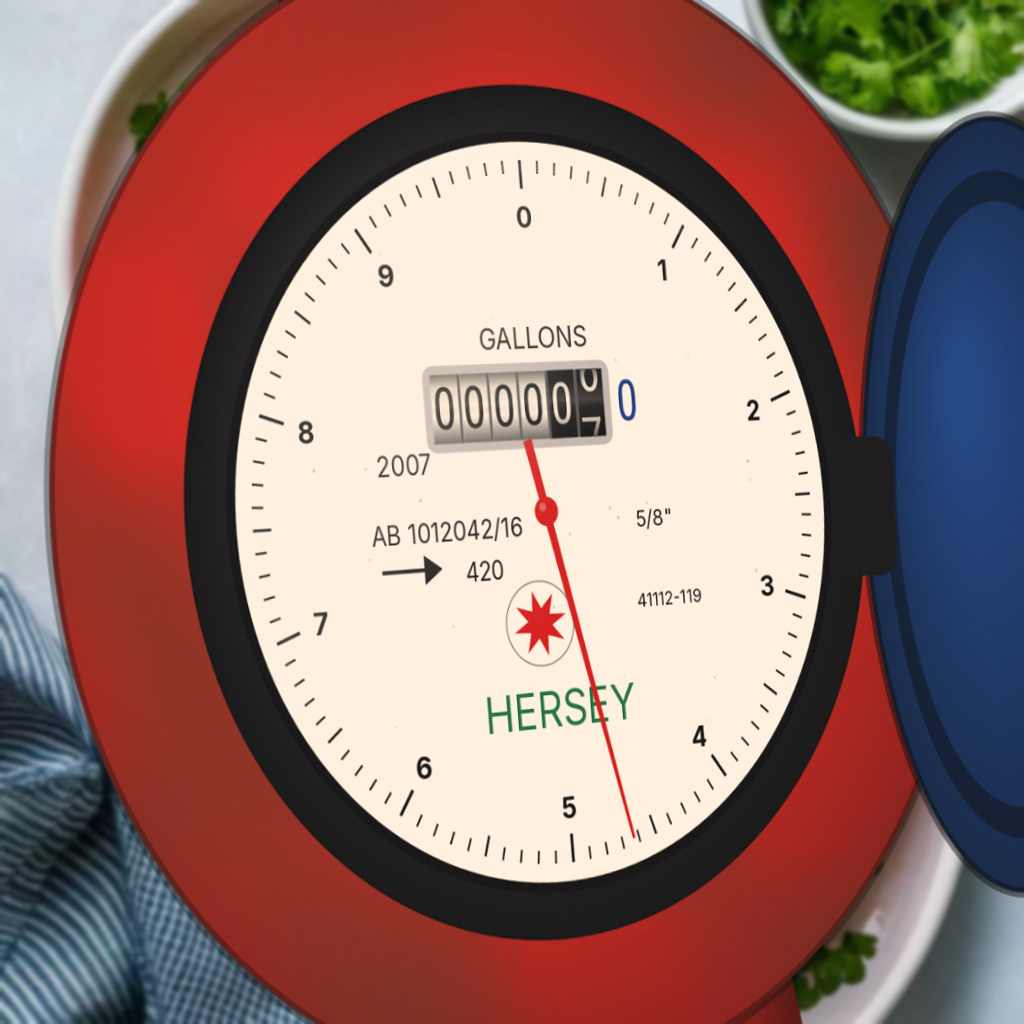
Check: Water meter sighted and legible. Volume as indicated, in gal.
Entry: 64.6 gal
